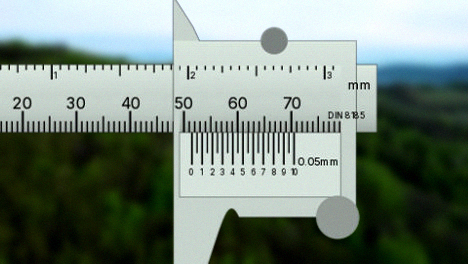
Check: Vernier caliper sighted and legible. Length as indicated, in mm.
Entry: 51.5 mm
